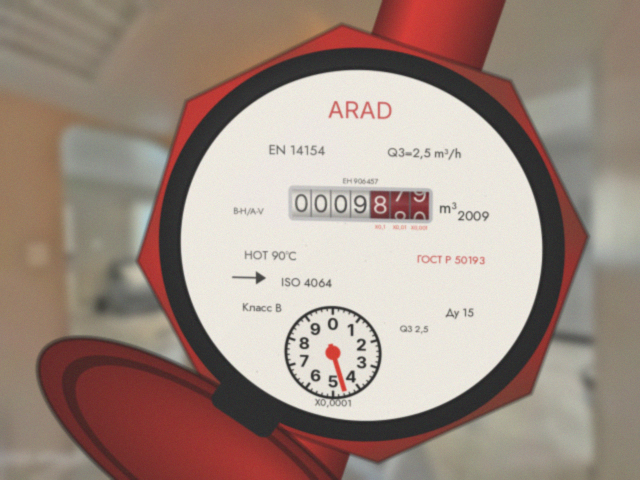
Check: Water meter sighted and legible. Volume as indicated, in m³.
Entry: 9.8794 m³
